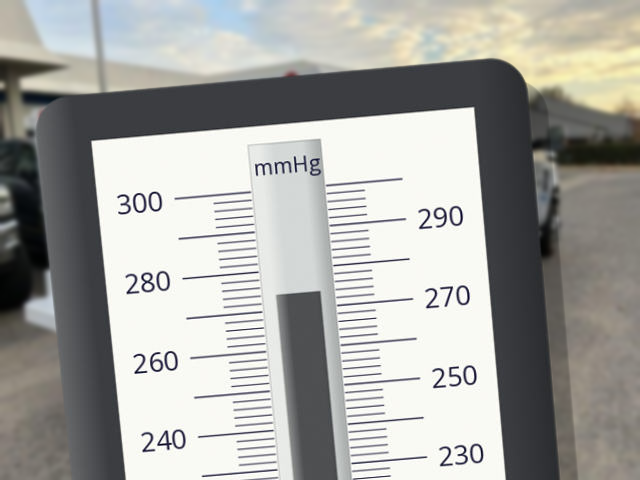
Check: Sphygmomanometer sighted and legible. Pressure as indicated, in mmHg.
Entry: 274 mmHg
